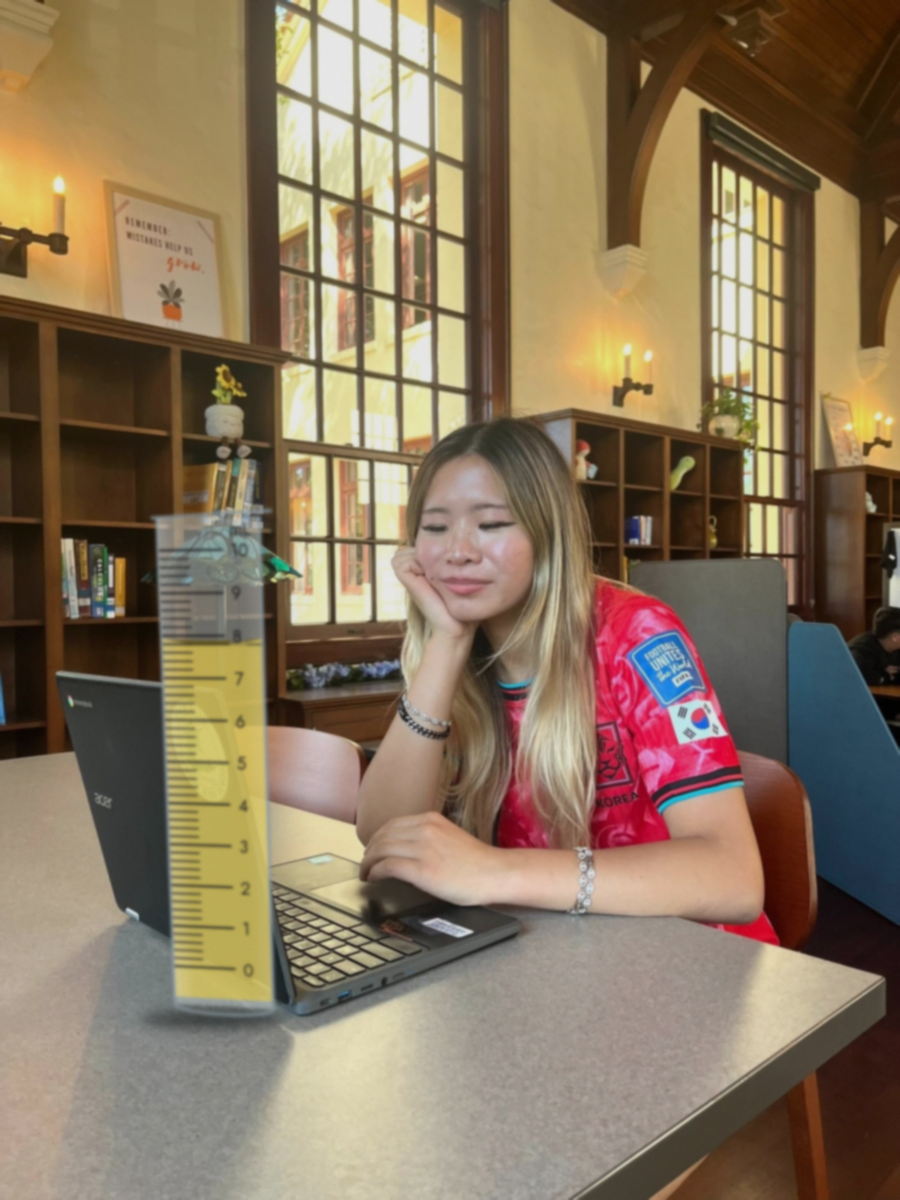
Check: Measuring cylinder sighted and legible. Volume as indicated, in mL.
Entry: 7.8 mL
